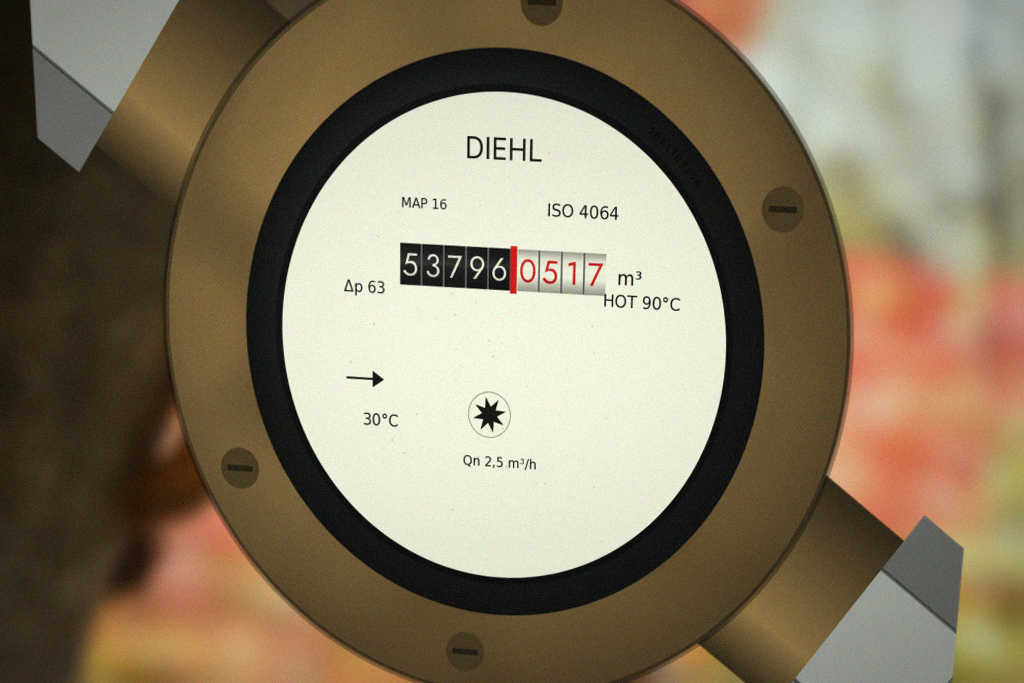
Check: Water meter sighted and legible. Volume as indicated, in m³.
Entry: 53796.0517 m³
